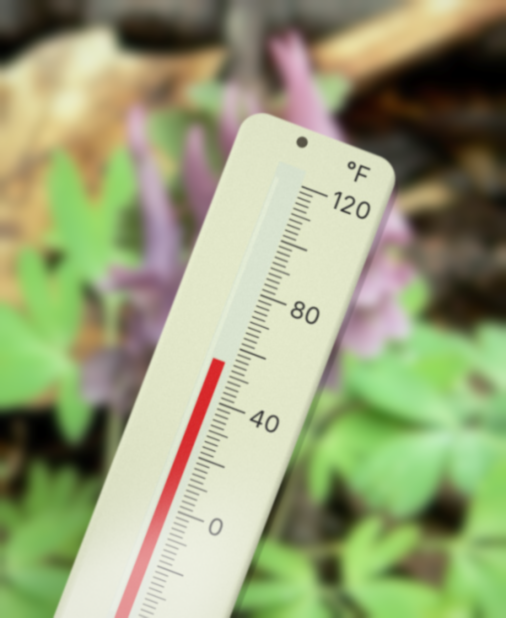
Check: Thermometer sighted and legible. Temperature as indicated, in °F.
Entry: 54 °F
